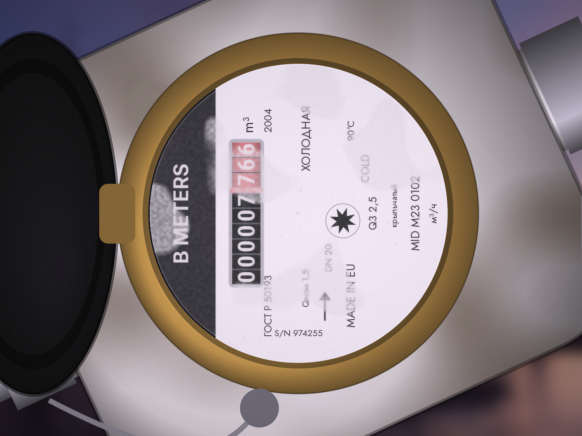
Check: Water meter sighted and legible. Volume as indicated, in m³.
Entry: 7.766 m³
